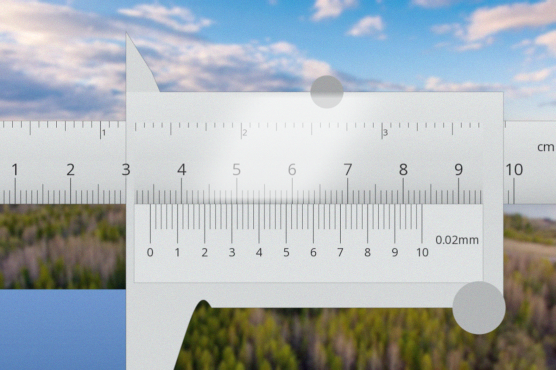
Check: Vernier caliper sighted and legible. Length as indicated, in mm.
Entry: 34.4 mm
